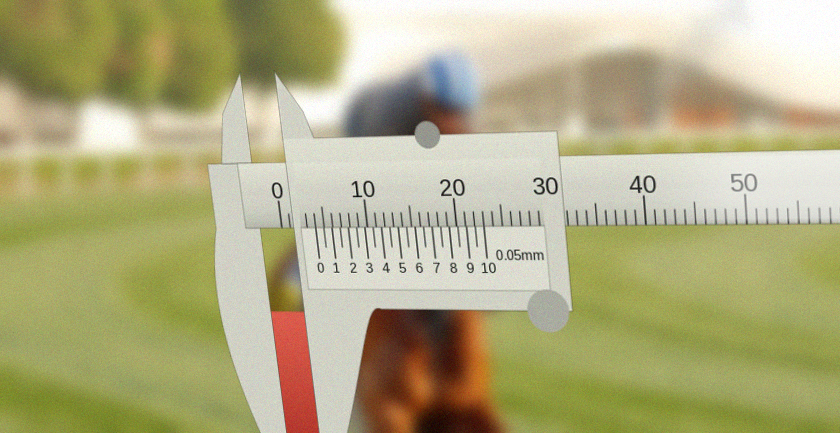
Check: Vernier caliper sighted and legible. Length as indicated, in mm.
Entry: 4.0 mm
